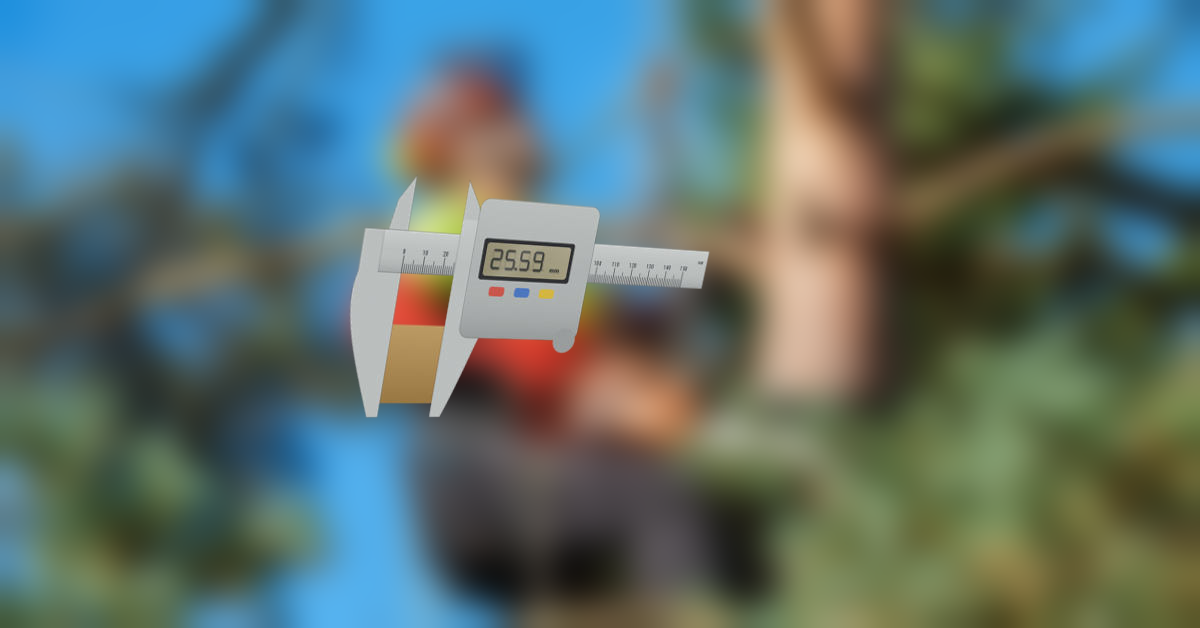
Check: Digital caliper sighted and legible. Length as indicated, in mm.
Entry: 25.59 mm
